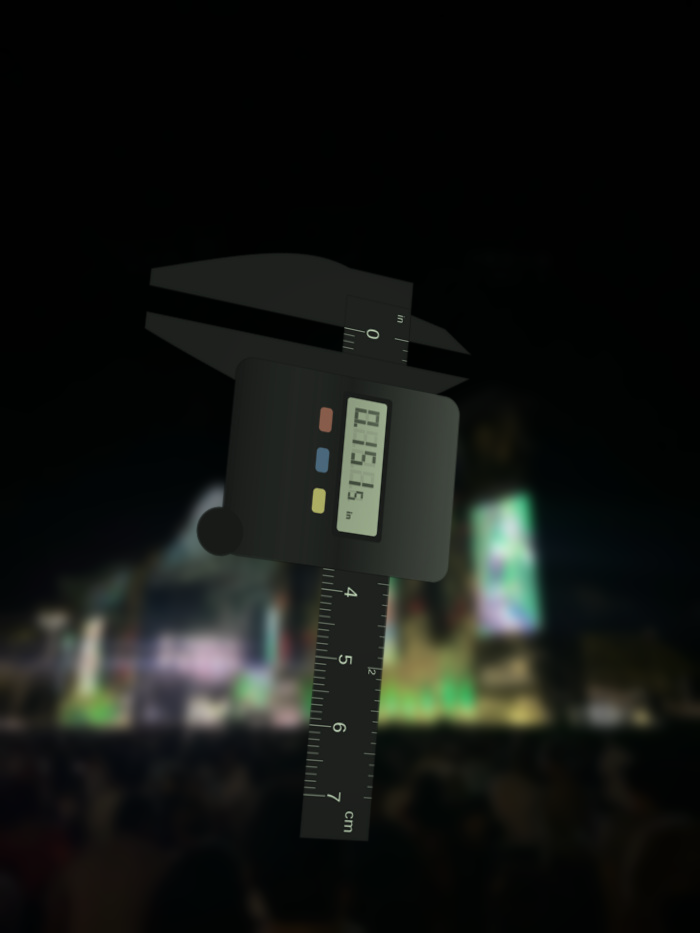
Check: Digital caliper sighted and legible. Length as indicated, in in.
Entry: 0.1515 in
